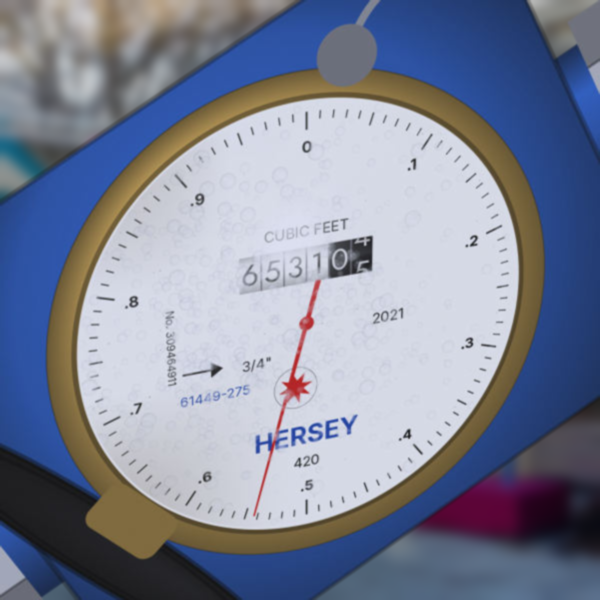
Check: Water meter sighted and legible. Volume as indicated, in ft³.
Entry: 653104.54 ft³
